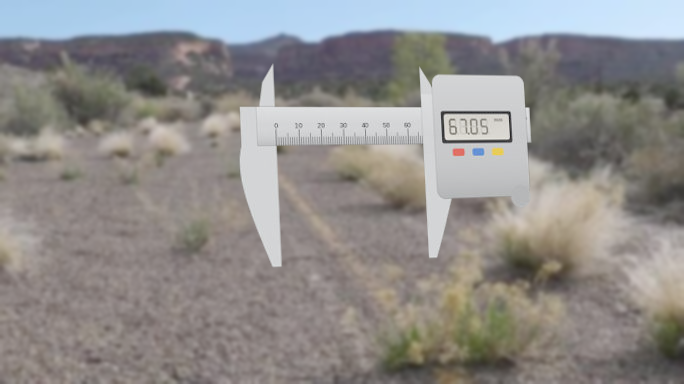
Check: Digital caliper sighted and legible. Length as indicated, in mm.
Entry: 67.05 mm
